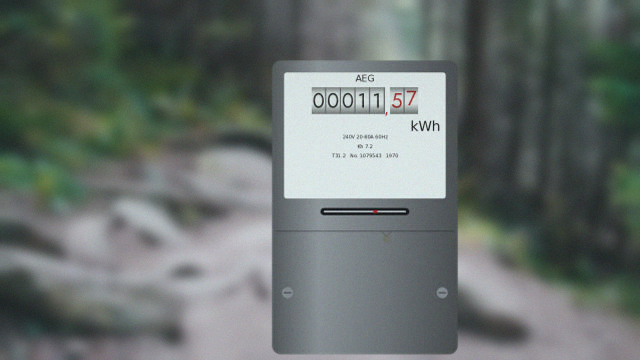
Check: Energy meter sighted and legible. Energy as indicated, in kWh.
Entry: 11.57 kWh
